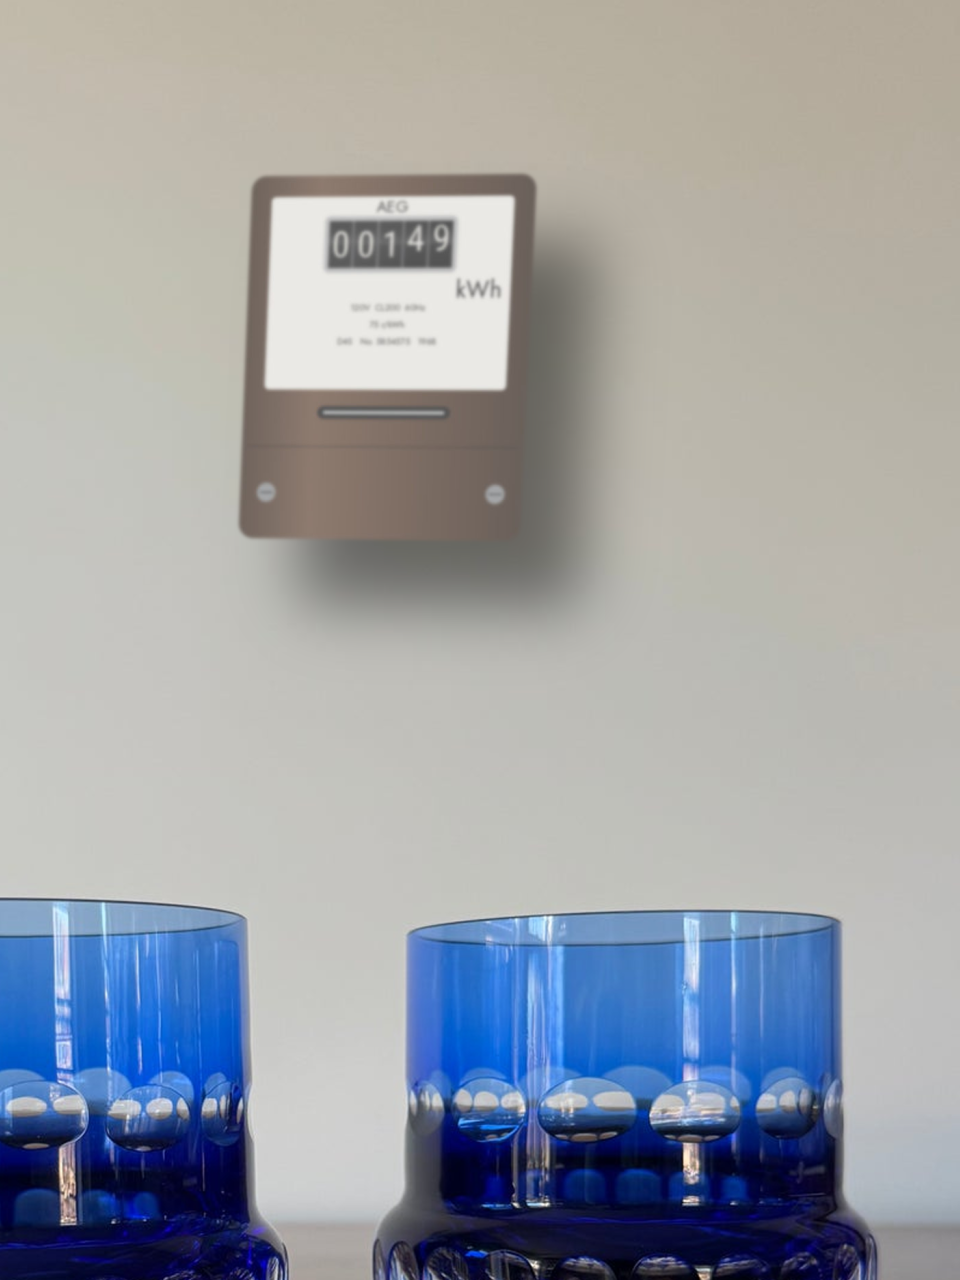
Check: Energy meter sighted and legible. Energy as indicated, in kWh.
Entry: 149 kWh
